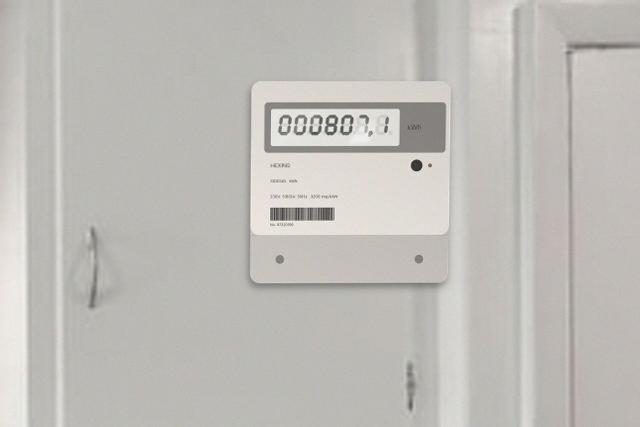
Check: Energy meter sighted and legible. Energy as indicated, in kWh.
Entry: 807.1 kWh
